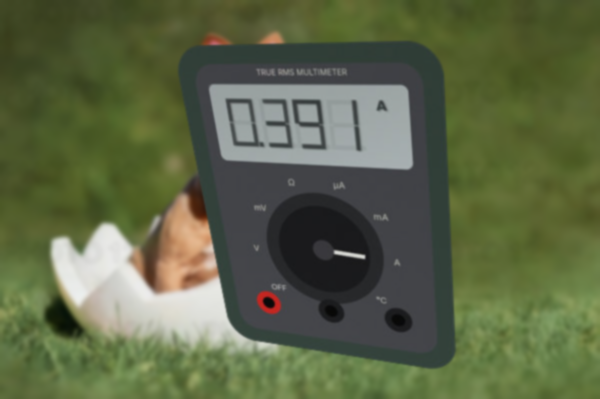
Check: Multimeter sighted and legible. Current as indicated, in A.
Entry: 0.391 A
